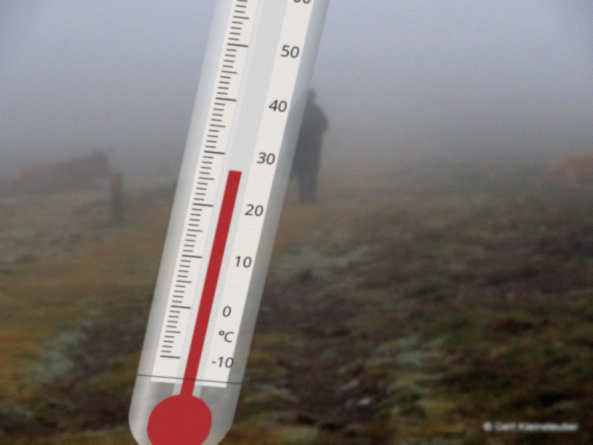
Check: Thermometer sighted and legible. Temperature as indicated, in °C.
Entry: 27 °C
